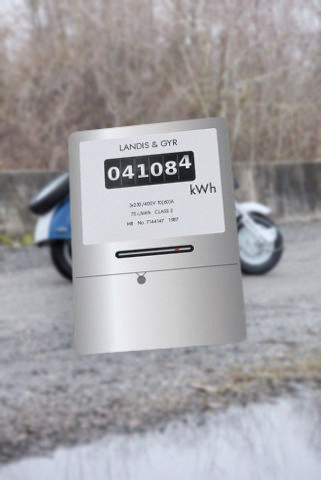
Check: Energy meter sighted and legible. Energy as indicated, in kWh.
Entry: 41084 kWh
